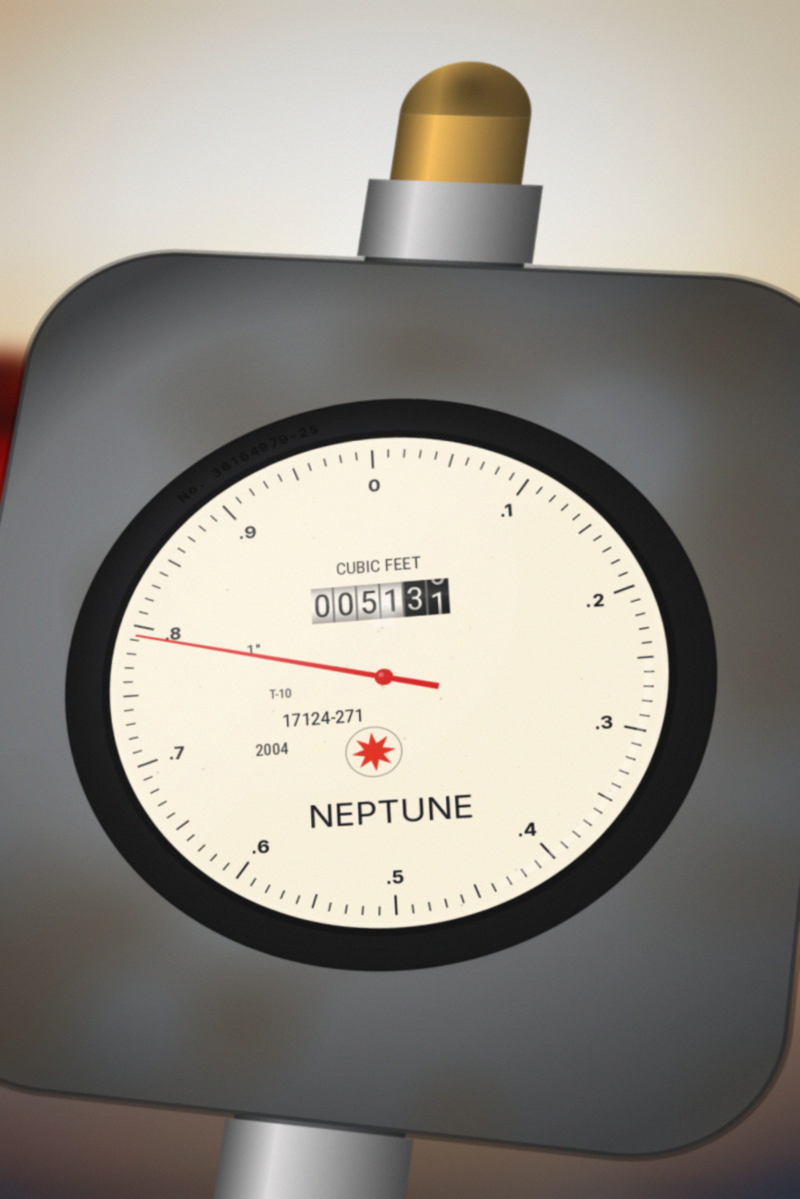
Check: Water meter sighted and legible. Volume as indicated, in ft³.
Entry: 5130.79 ft³
